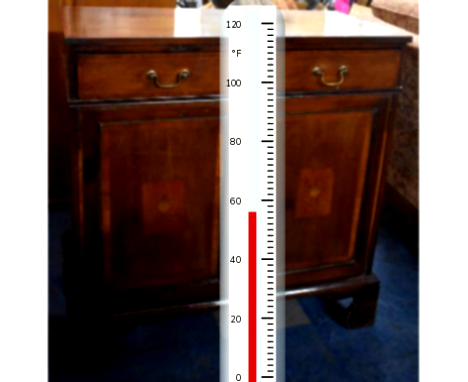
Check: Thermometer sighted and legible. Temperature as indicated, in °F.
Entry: 56 °F
